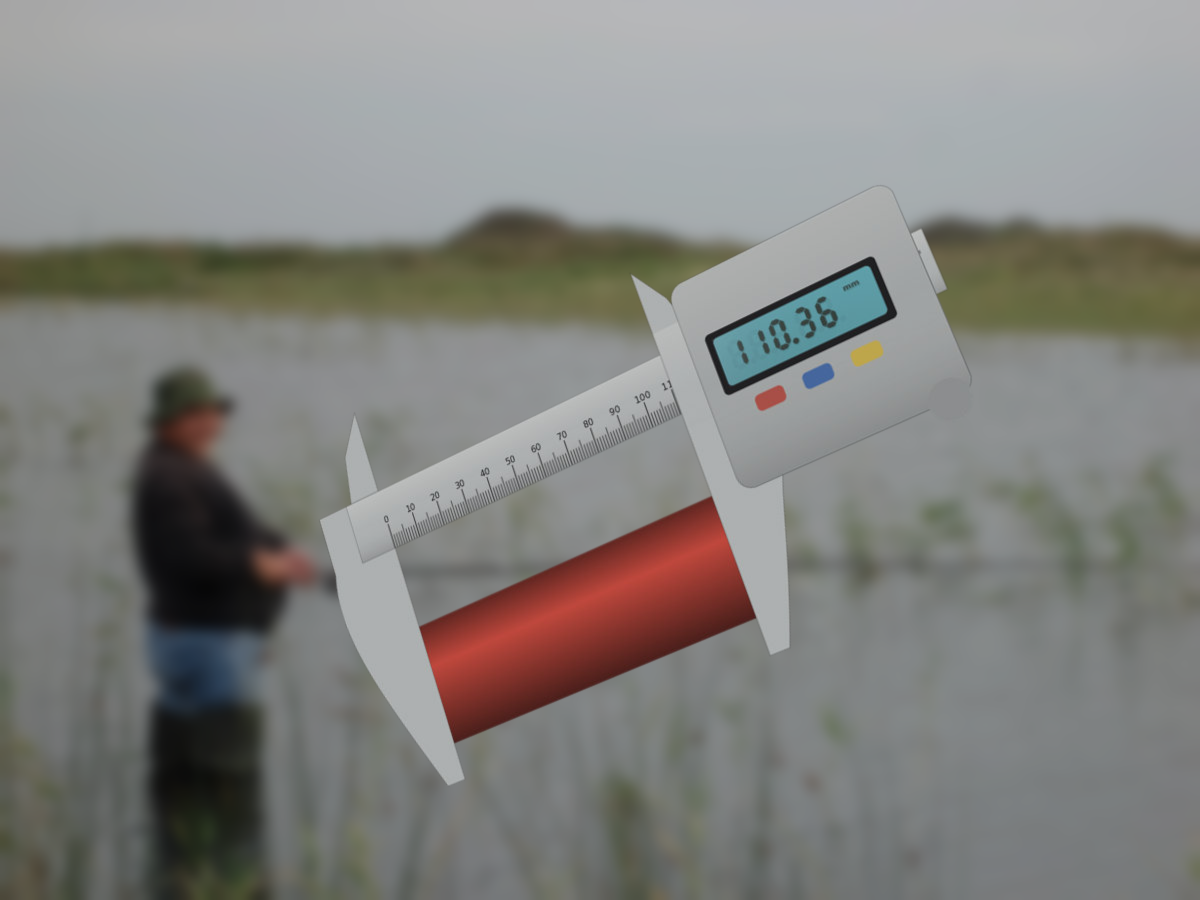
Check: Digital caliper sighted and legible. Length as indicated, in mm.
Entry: 110.36 mm
